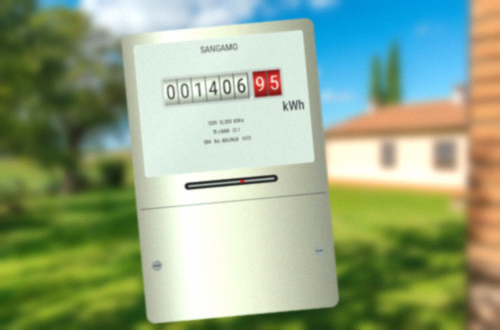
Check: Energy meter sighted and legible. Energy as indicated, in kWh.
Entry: 1406.95 kWh
